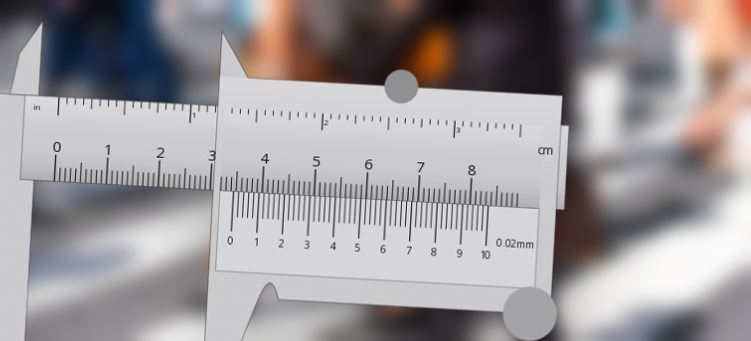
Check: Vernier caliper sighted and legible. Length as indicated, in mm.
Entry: 34.5 mm
